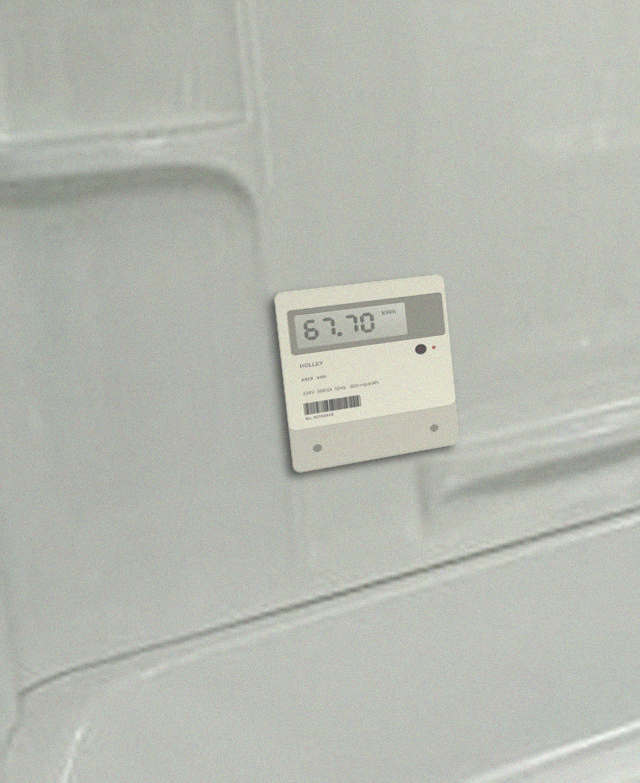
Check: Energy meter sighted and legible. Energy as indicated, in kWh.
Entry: 67.70 kWh
